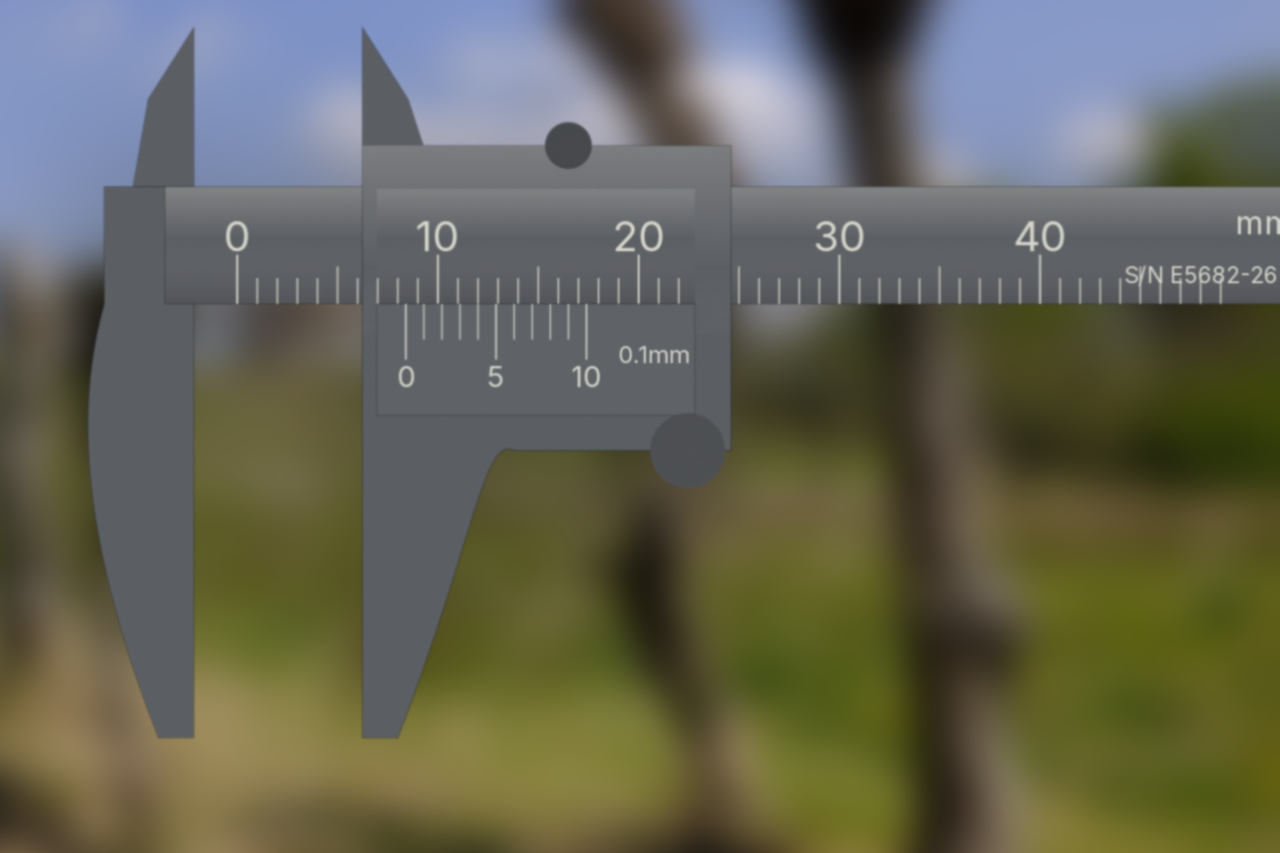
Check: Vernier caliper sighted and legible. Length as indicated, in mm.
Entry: 8.4 mm
